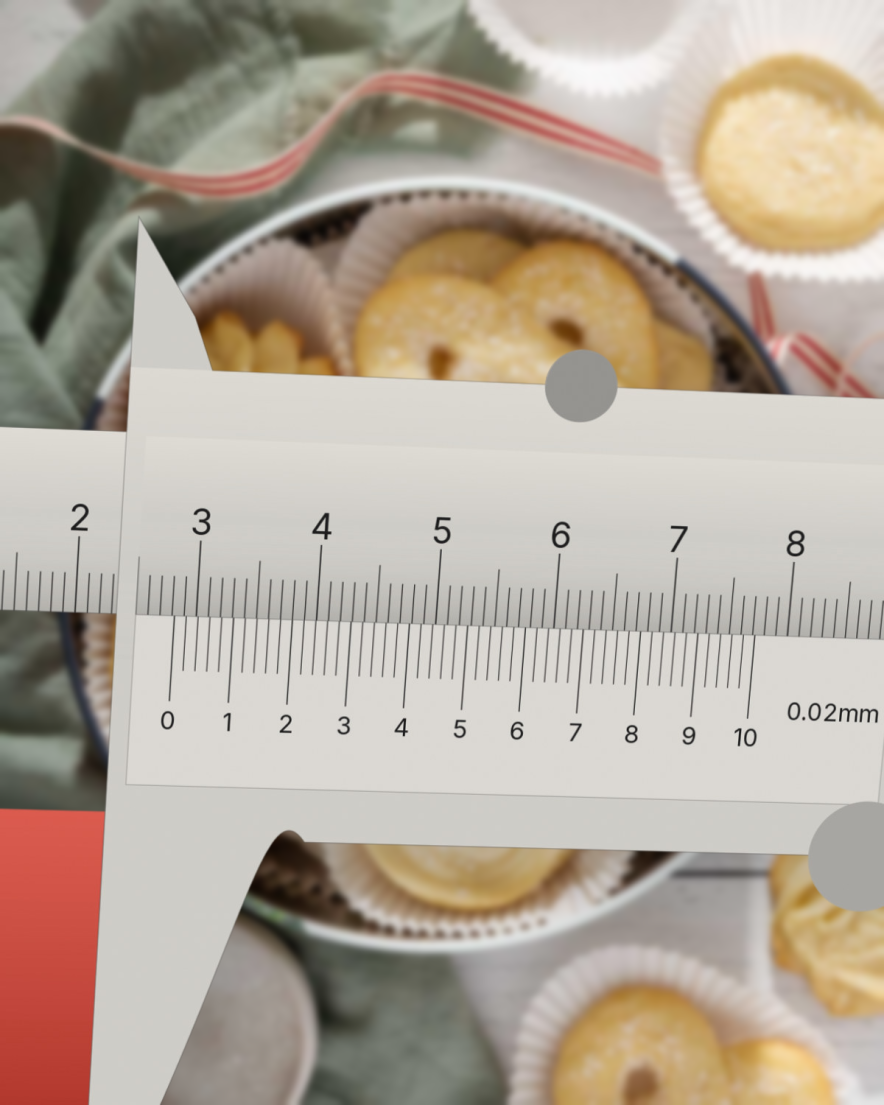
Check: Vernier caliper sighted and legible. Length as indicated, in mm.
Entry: 28.2 mm
